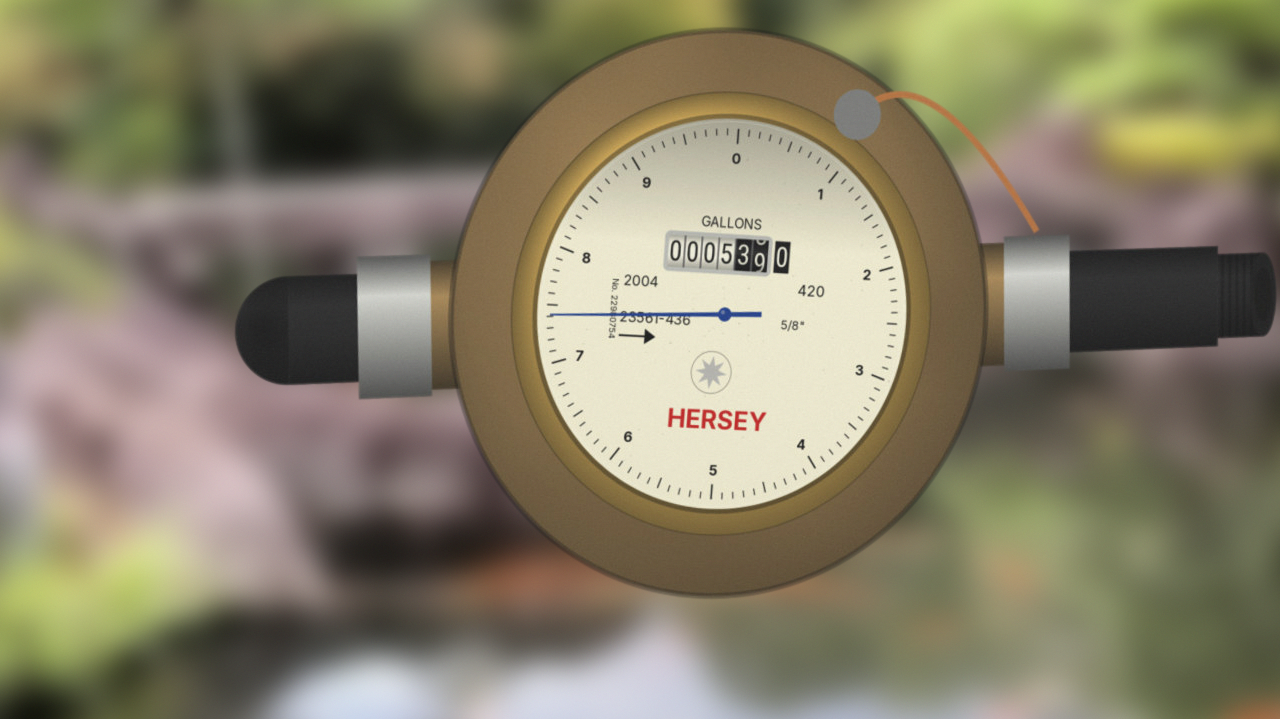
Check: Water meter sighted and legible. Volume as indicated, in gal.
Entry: 5387.4 gal
